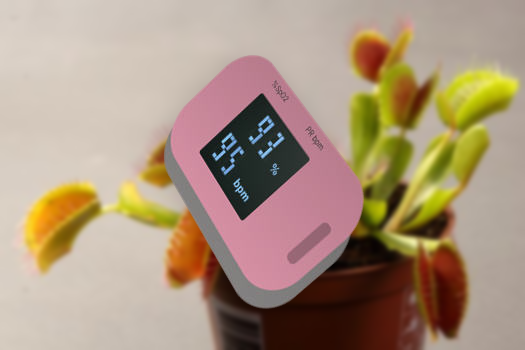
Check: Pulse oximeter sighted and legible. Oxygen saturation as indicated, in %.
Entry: 93 %
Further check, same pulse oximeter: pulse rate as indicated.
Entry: 95 bpm
